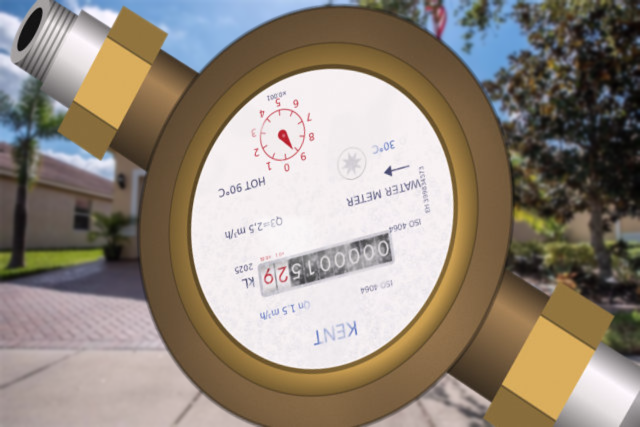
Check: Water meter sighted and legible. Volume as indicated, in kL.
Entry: 15.289 kL
